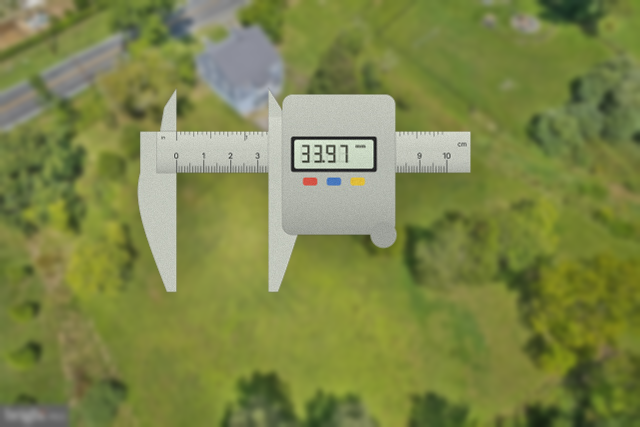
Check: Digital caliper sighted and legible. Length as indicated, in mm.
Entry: 33.97 mm
